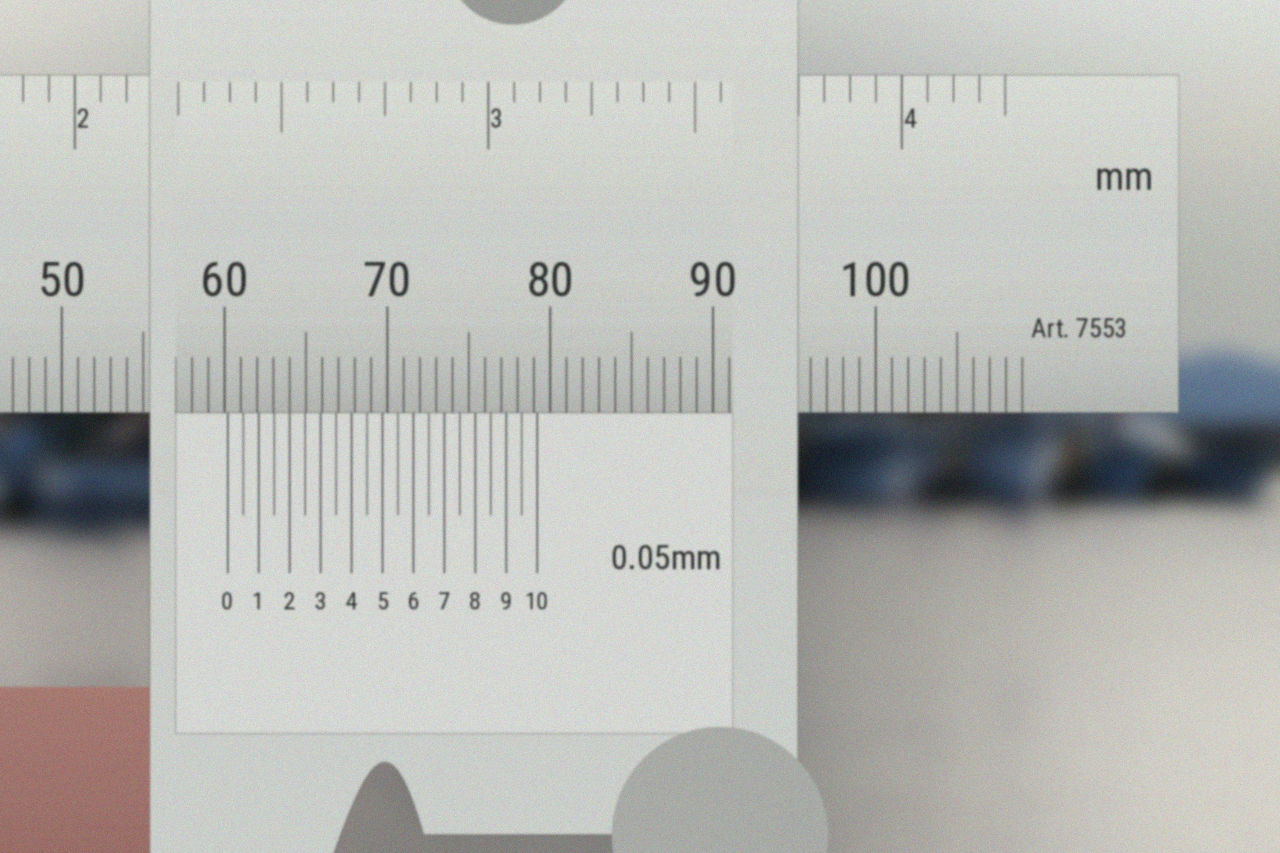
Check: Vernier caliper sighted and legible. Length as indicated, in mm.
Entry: 60.2 mm
